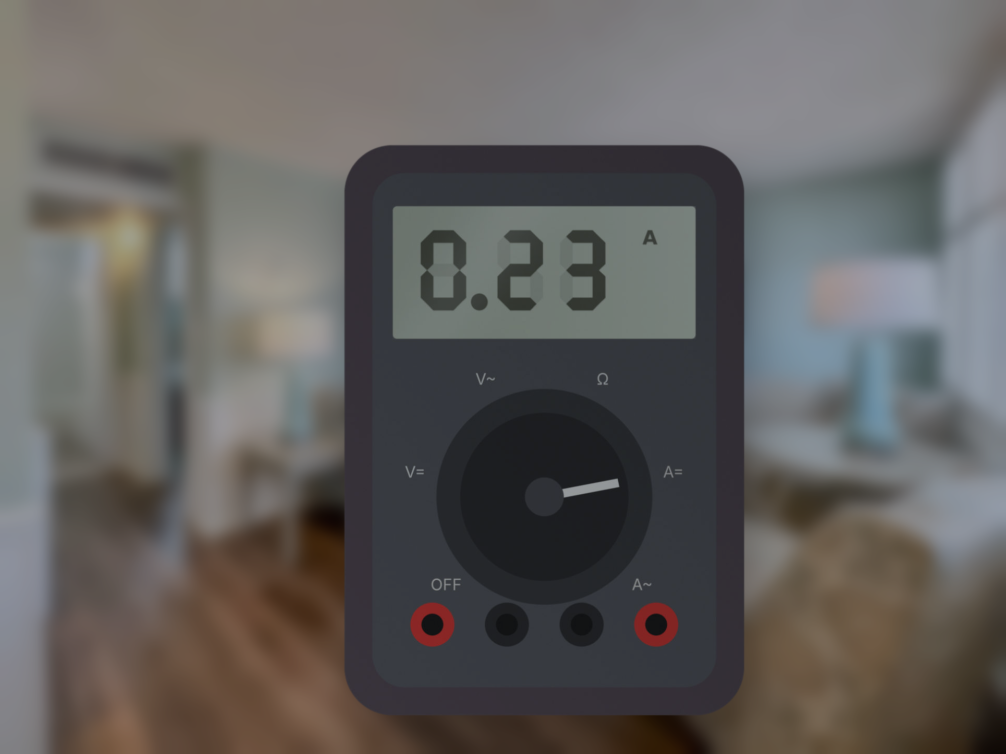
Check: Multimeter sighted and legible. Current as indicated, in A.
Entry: 0.23 A
